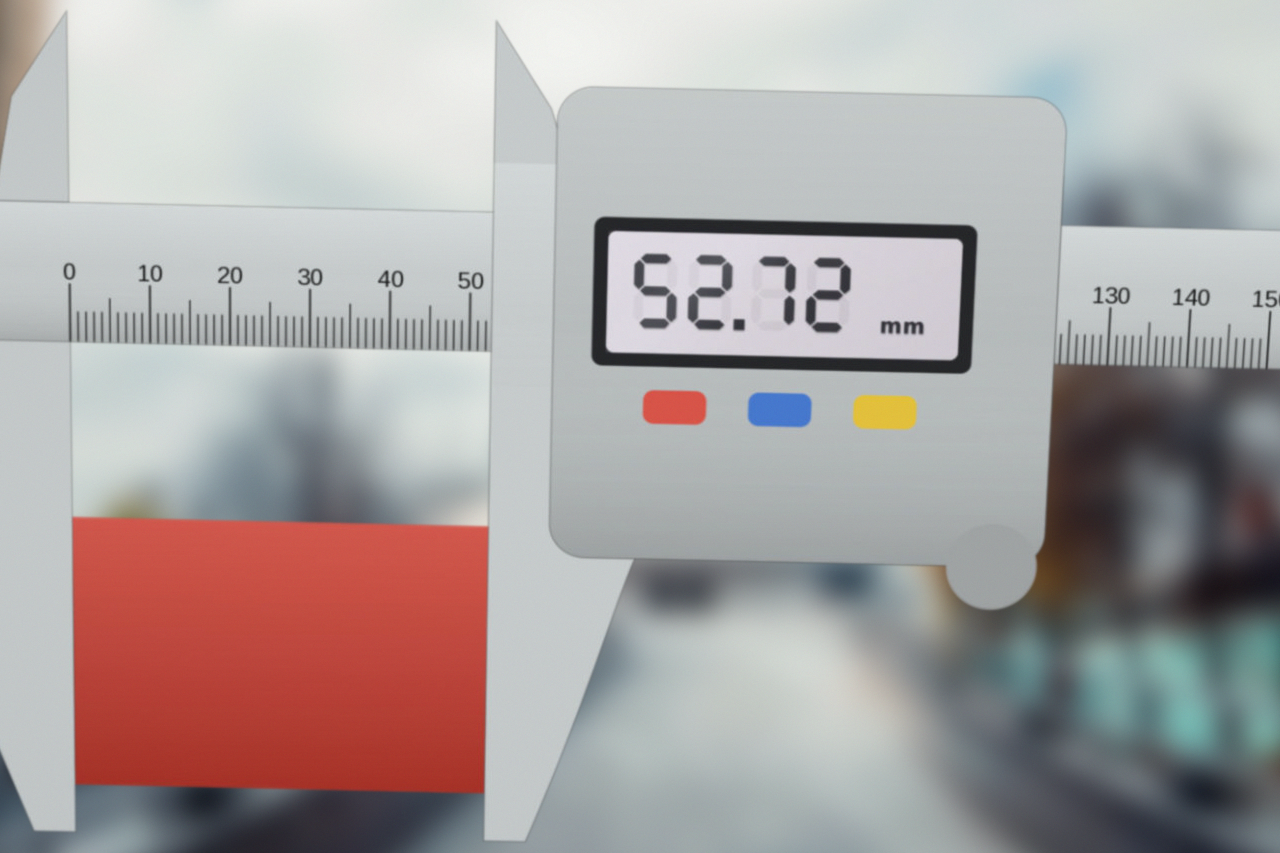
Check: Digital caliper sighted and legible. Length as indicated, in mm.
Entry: 52.72 mm
